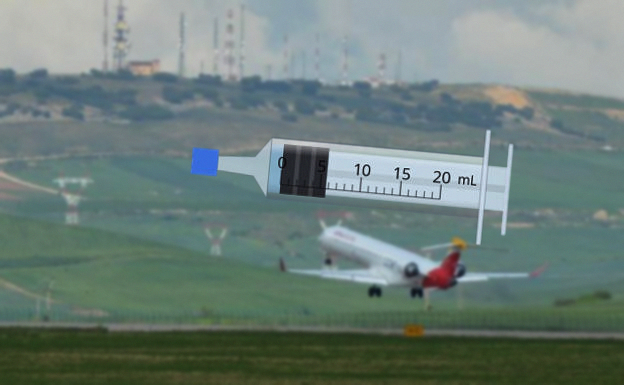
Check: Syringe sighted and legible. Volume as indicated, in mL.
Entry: 0 mL
